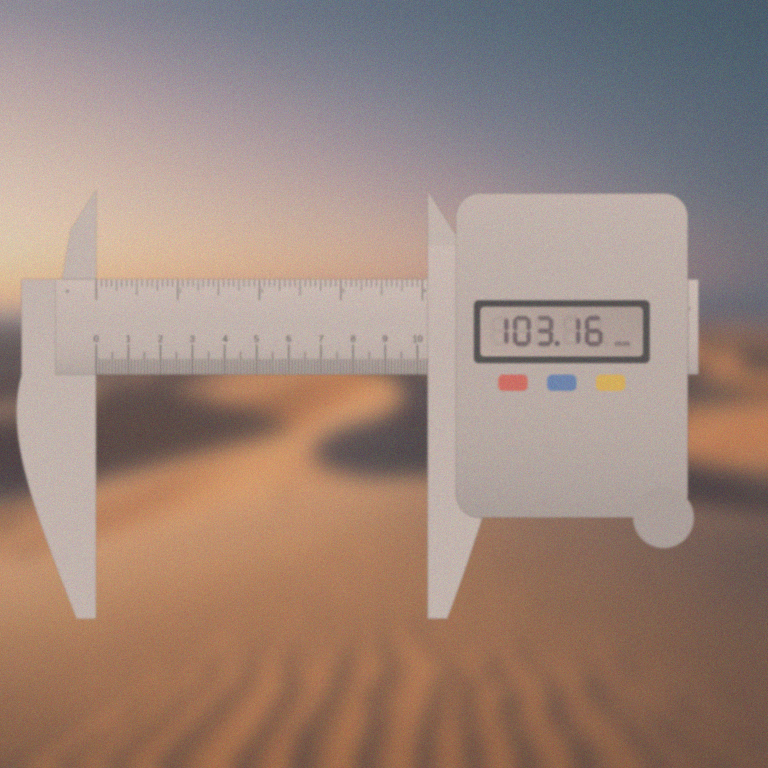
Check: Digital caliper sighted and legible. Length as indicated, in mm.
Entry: 103.16 mm
